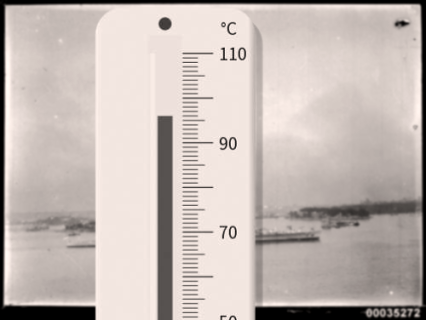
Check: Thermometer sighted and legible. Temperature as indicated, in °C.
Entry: 96 °C
